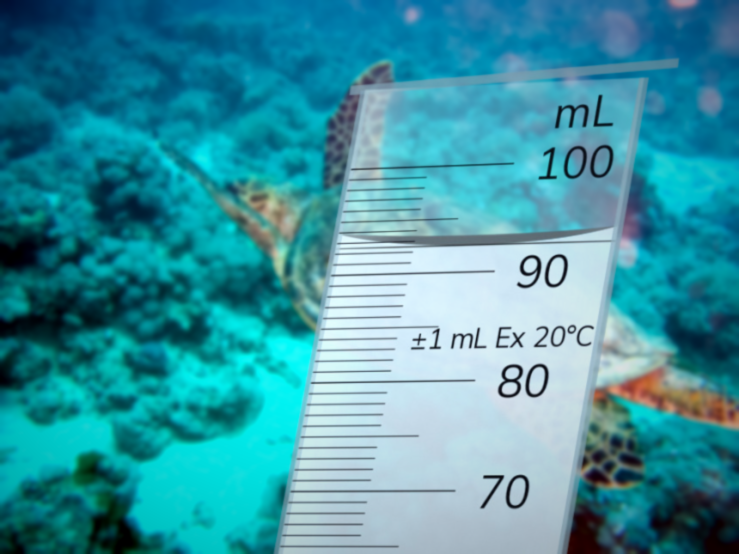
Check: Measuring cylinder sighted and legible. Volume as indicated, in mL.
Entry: 92.5 mL
